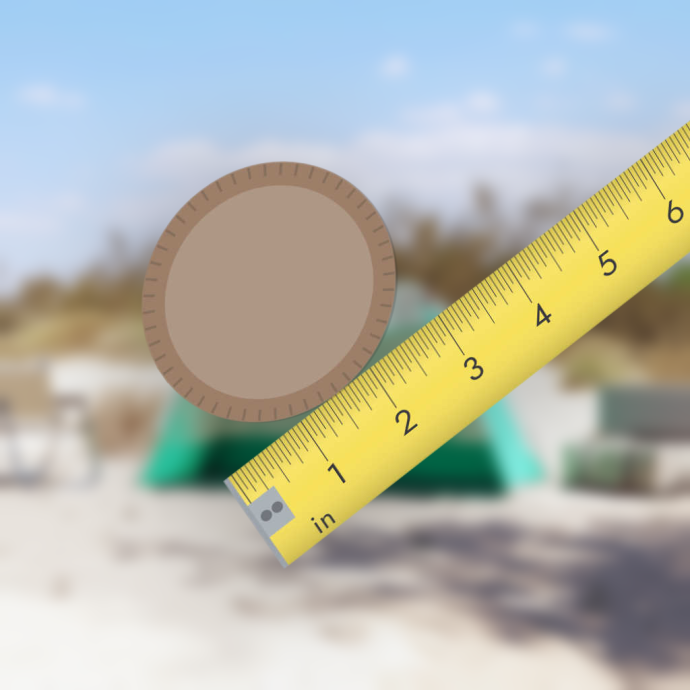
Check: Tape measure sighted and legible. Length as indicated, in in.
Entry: 3.0625 in
